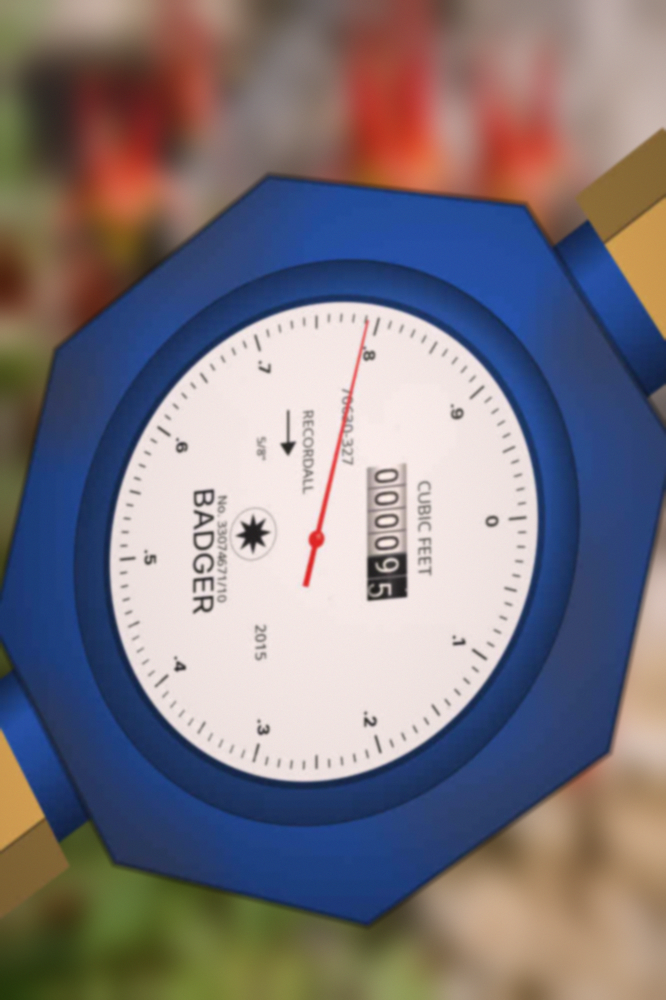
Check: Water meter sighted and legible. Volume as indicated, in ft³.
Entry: 94.79 ft³
